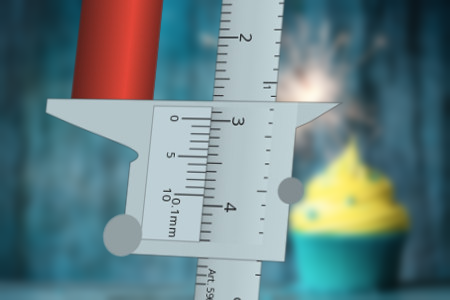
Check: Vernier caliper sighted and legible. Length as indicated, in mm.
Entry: 29.8 mm
